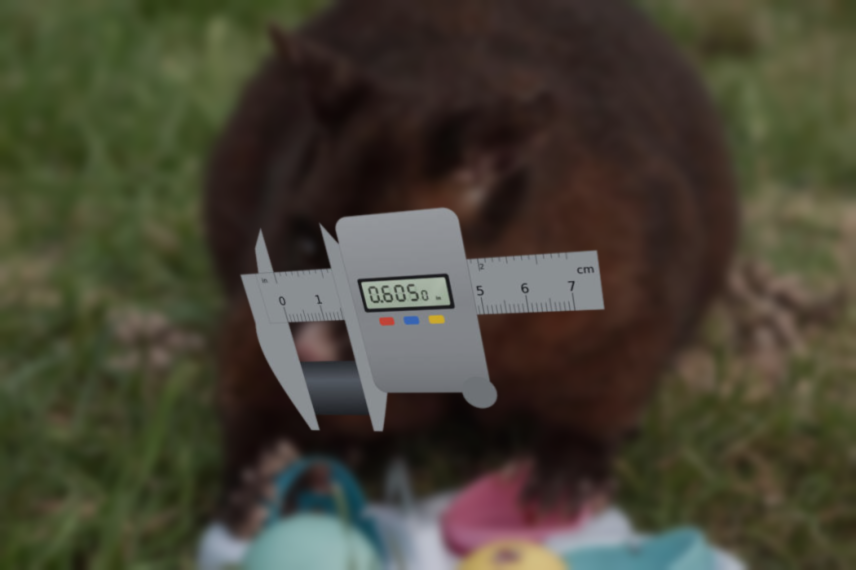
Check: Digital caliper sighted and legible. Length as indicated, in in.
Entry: 0.6050 in
